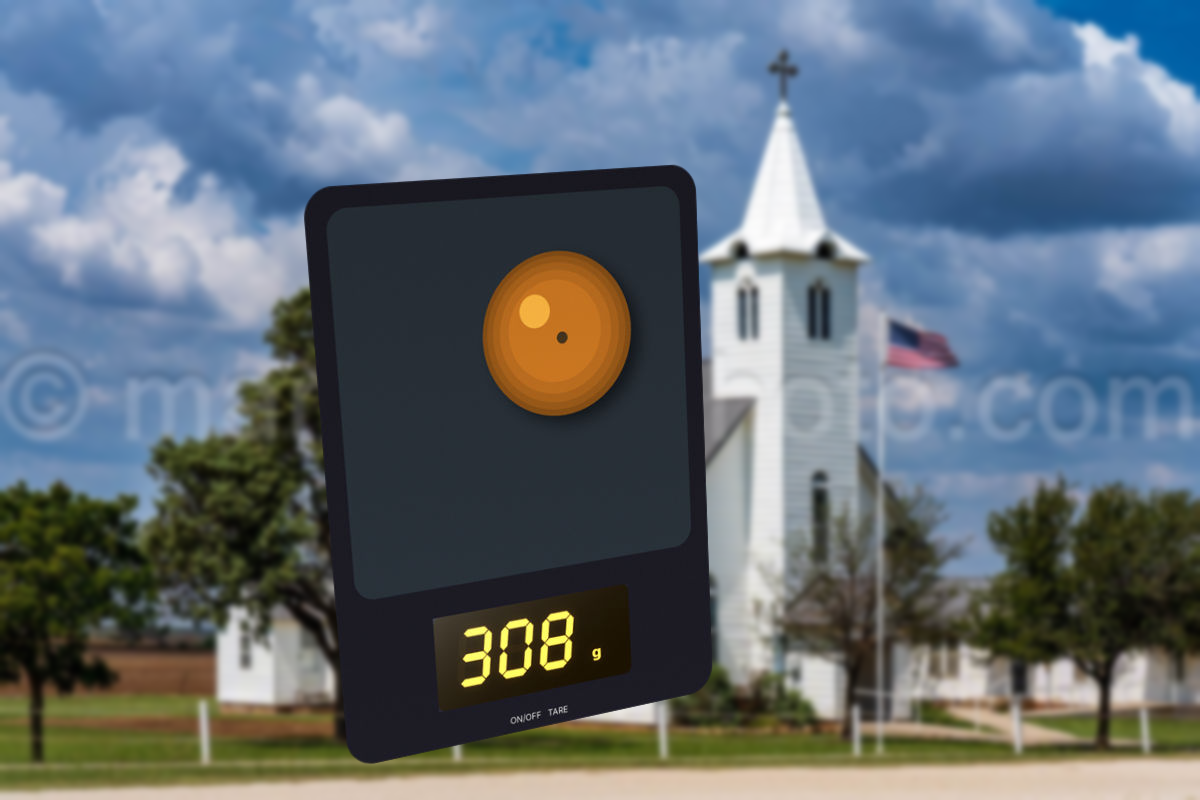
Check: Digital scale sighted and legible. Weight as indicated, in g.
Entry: 308 g
